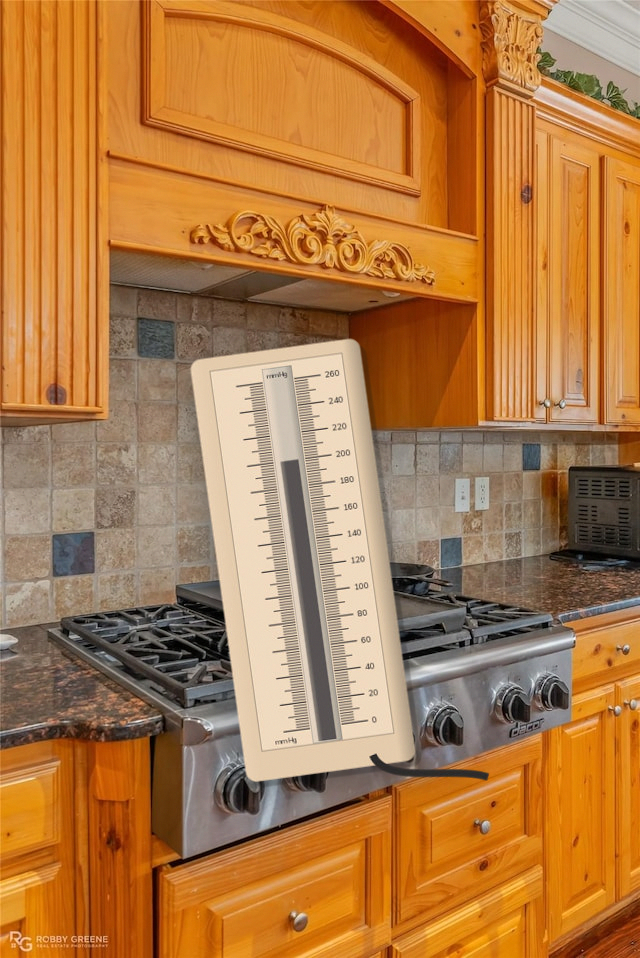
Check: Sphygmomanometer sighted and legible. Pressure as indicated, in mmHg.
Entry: 200 mmHg
